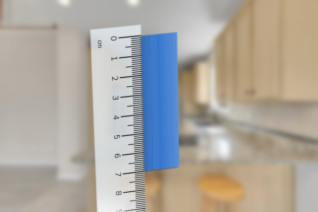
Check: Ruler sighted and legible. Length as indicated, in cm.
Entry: 7 cm
